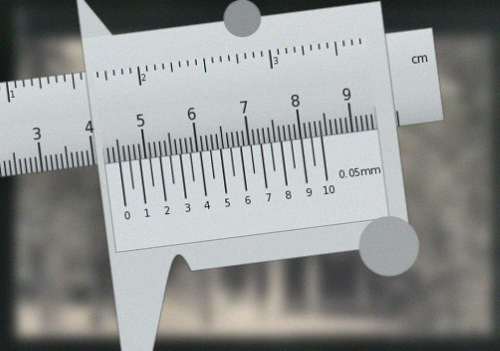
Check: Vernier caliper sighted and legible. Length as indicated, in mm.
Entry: 45.0 mm
